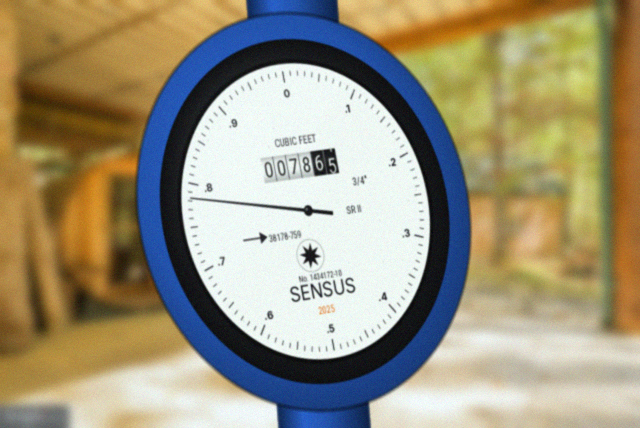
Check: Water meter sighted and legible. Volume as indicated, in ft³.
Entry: 7864.78 ft³
